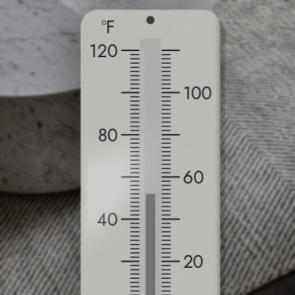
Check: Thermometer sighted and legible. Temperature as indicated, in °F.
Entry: 52 °F
